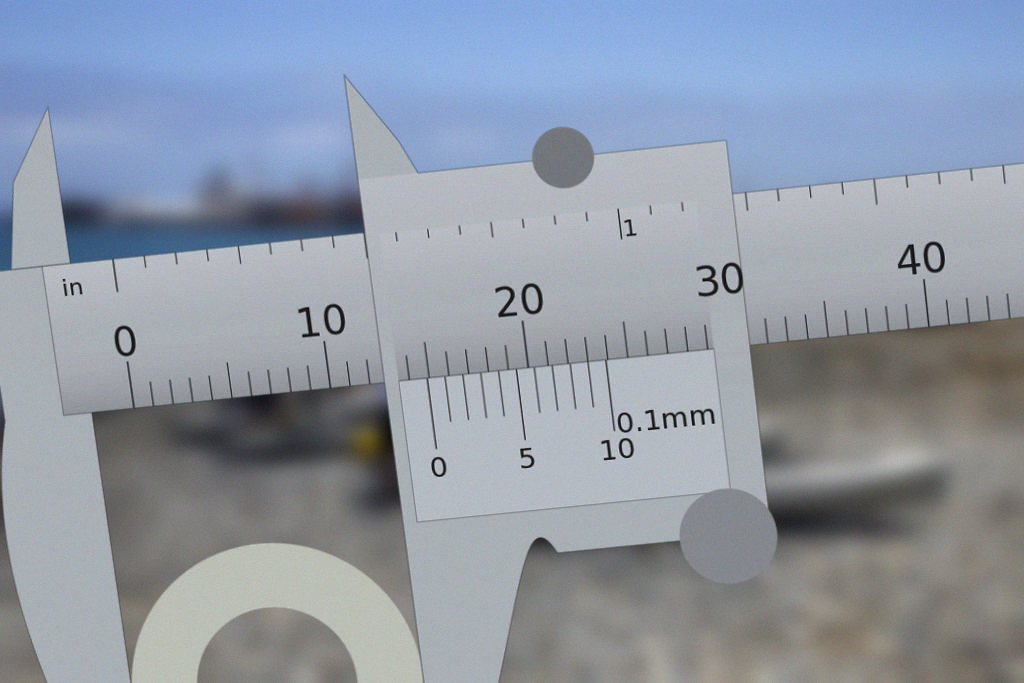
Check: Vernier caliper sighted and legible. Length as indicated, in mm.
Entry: 14.9 mm
